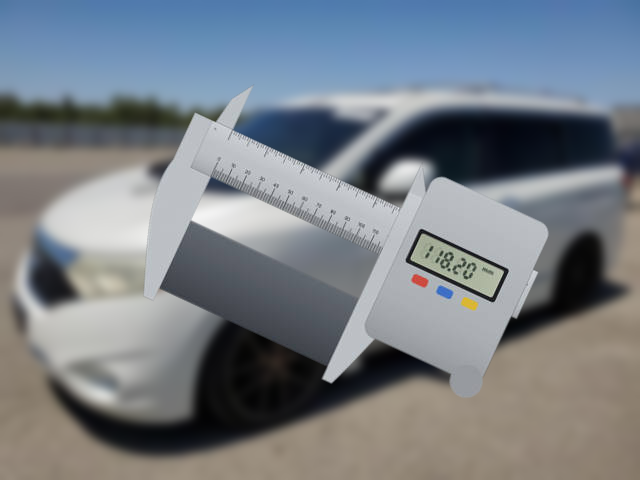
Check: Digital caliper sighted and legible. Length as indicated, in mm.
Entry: 118.20 mm
